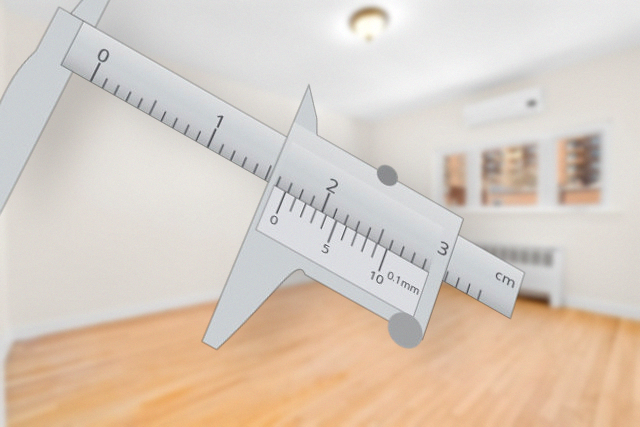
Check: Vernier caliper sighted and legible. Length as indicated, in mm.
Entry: 16.8 mm
